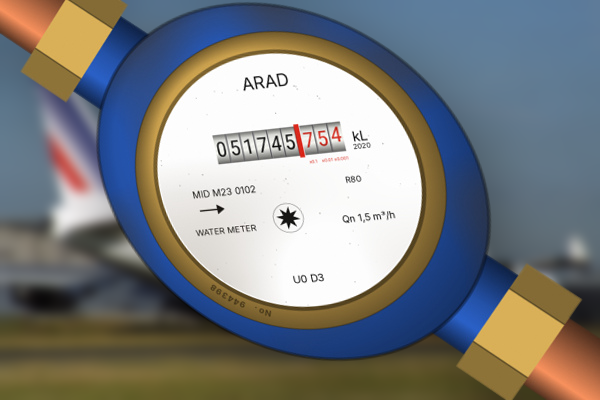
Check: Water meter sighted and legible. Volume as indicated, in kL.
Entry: 51745.754 kL
